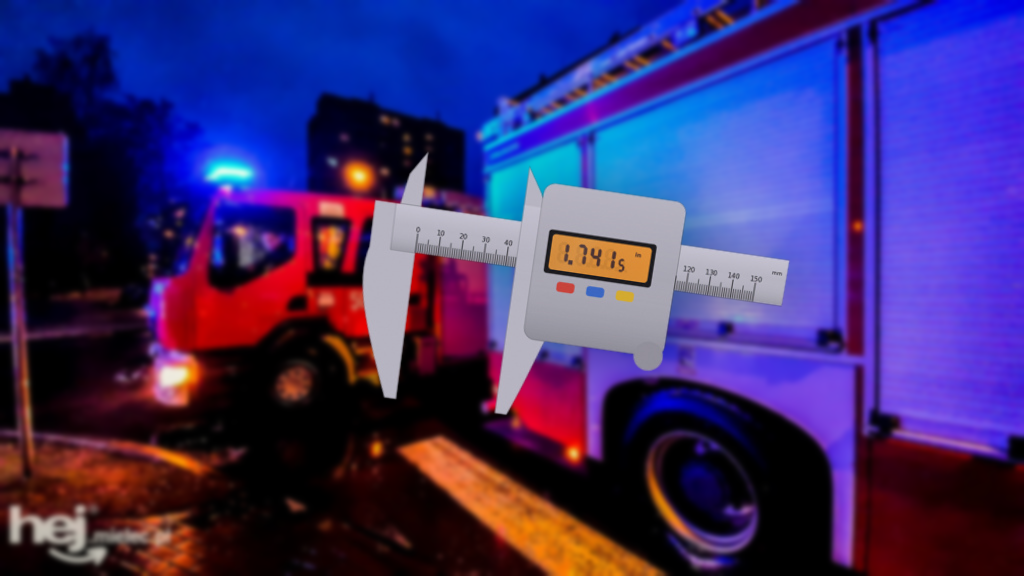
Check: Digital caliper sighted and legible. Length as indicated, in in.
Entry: 1.7415 in
